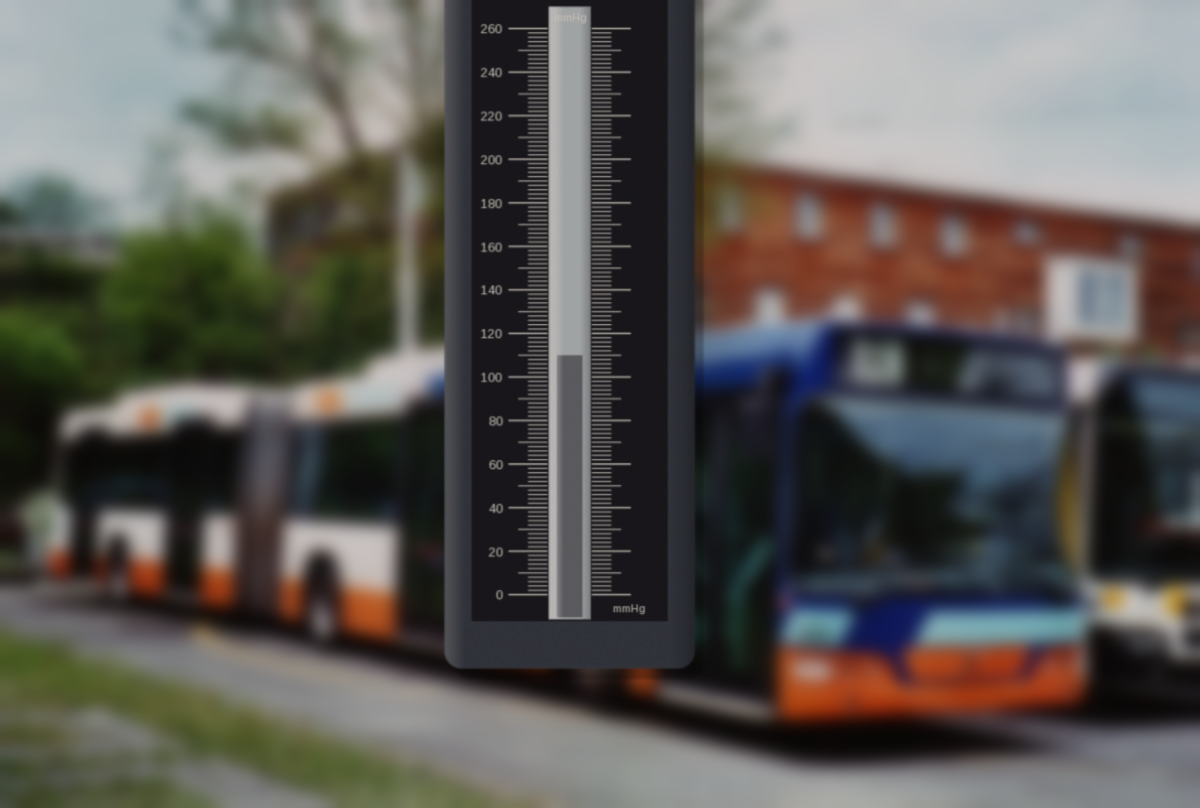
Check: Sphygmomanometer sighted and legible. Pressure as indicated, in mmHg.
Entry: 110 mmHg
